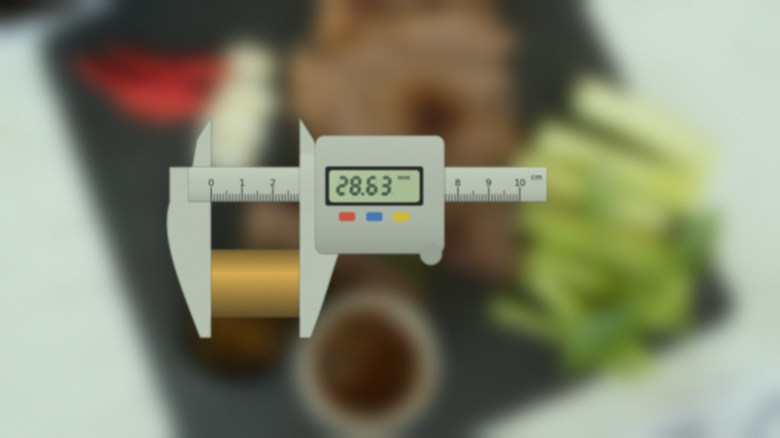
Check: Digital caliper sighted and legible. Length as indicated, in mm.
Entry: 28.63 mm
